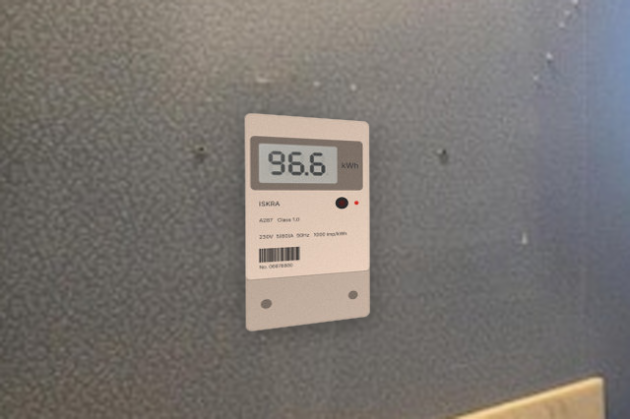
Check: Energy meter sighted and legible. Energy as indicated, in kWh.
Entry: 96.6 kWh
